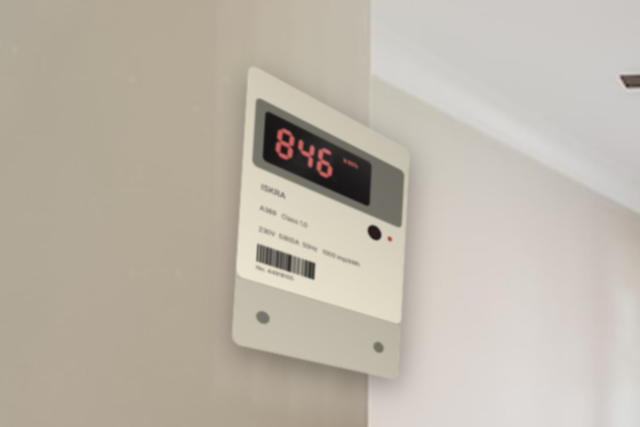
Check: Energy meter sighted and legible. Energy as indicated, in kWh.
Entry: 846 kWh
